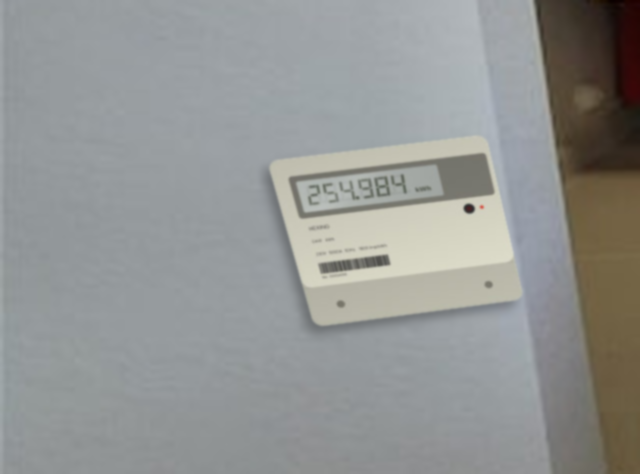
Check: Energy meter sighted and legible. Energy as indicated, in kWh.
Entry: 254.984 kWh
